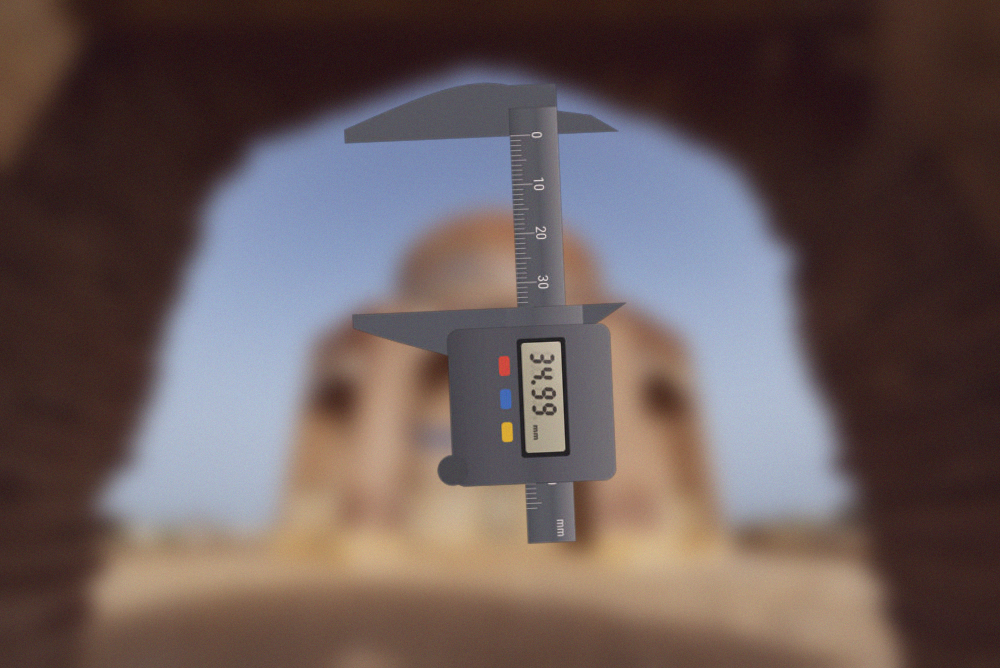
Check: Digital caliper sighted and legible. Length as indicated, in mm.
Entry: 34.99 mm
